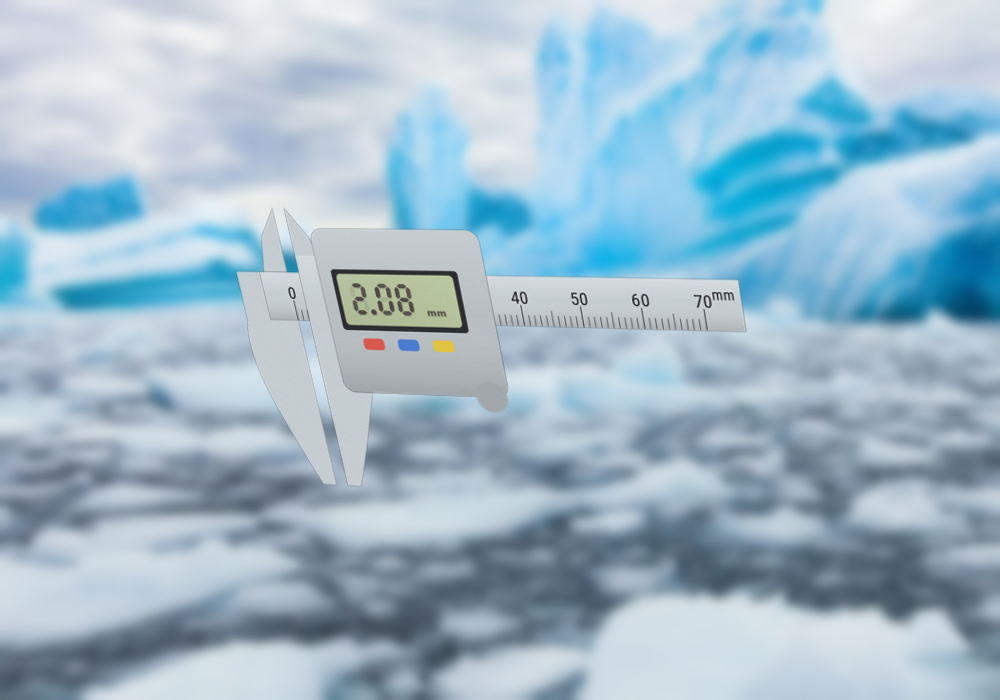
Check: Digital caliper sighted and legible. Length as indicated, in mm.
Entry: 2.08 mm
